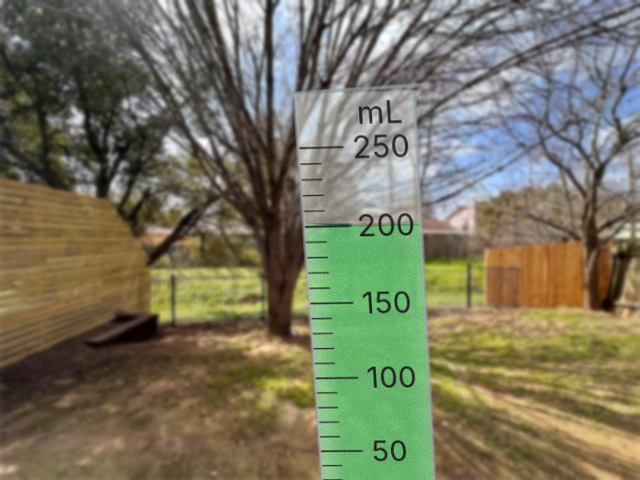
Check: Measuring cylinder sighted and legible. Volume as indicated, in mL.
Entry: 200 mL
